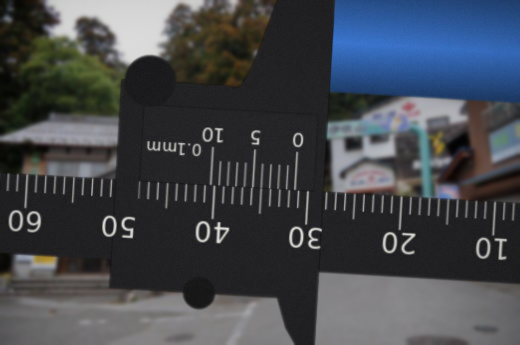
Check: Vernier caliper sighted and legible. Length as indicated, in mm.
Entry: 31.4 mm
